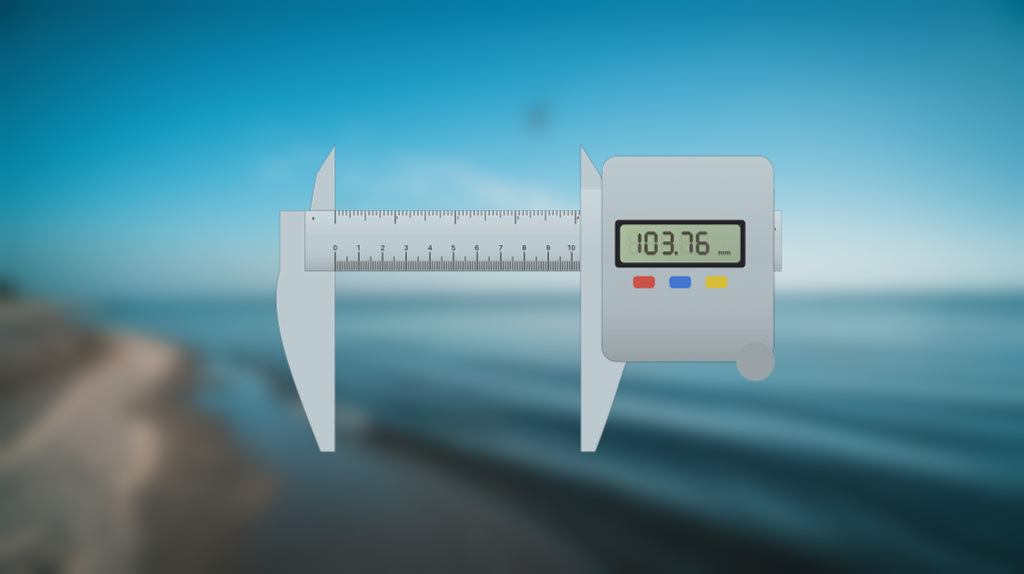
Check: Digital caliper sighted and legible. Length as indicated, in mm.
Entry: 103.76 mm
